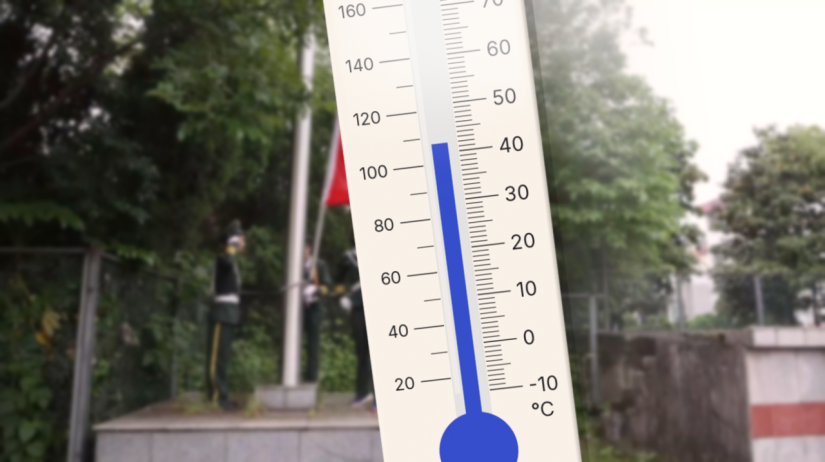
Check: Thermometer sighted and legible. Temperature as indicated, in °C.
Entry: 42 °C
